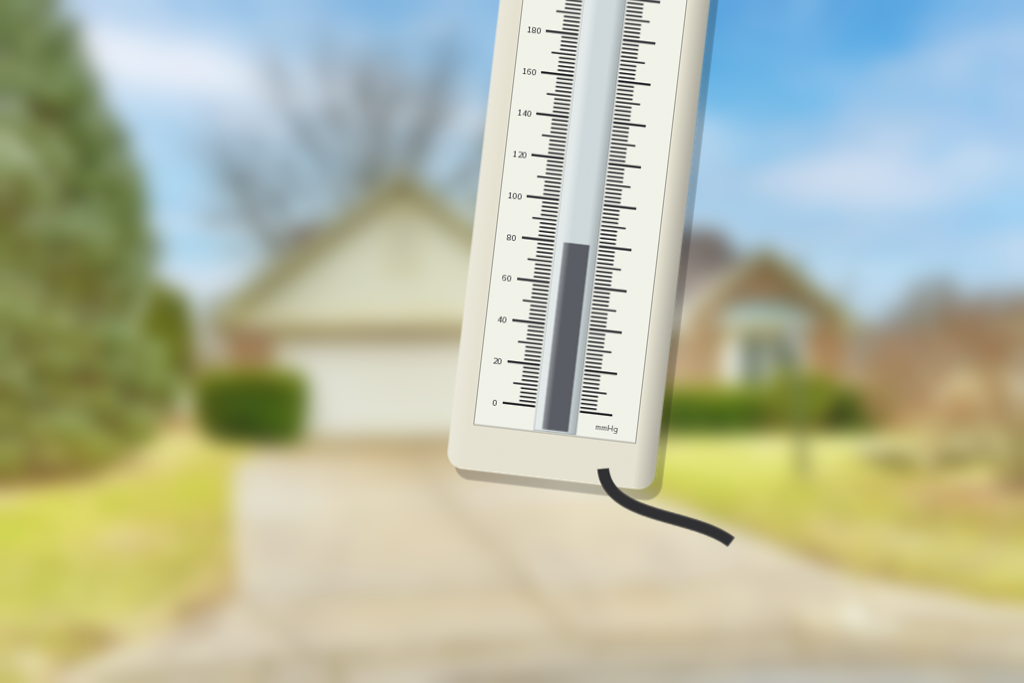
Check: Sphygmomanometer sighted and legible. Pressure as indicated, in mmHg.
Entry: 80 mmHg
